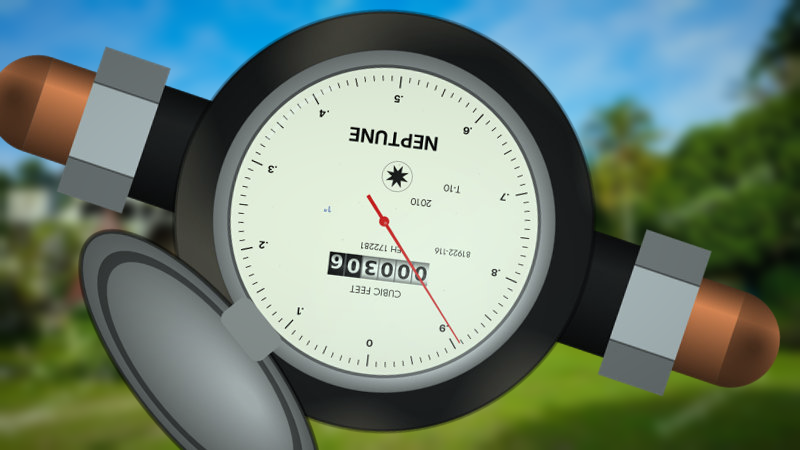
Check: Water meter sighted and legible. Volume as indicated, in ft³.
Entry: 305.89 ft³
